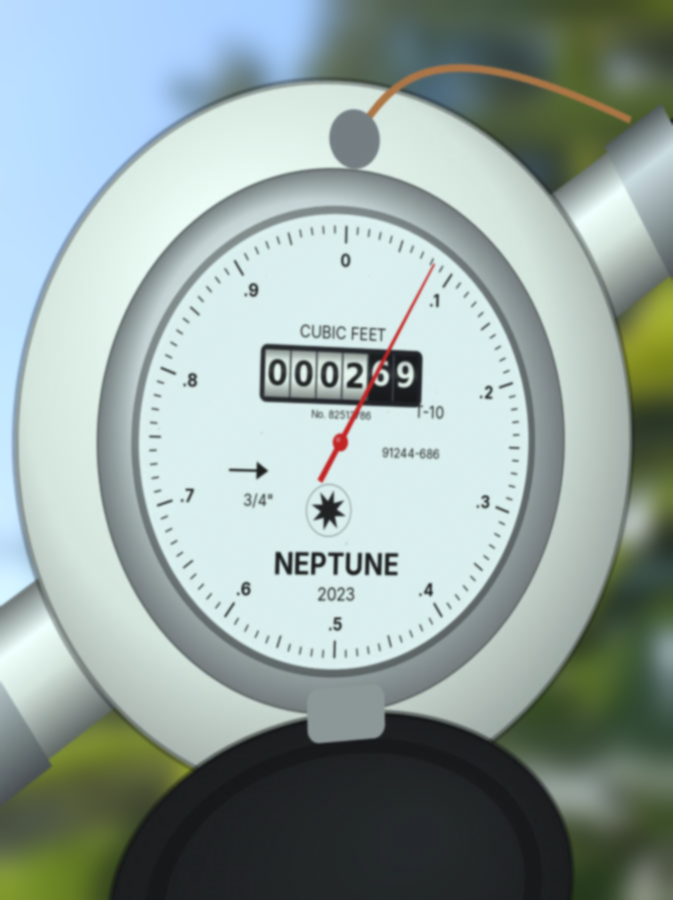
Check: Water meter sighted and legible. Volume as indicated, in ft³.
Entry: 269.08 ft³
